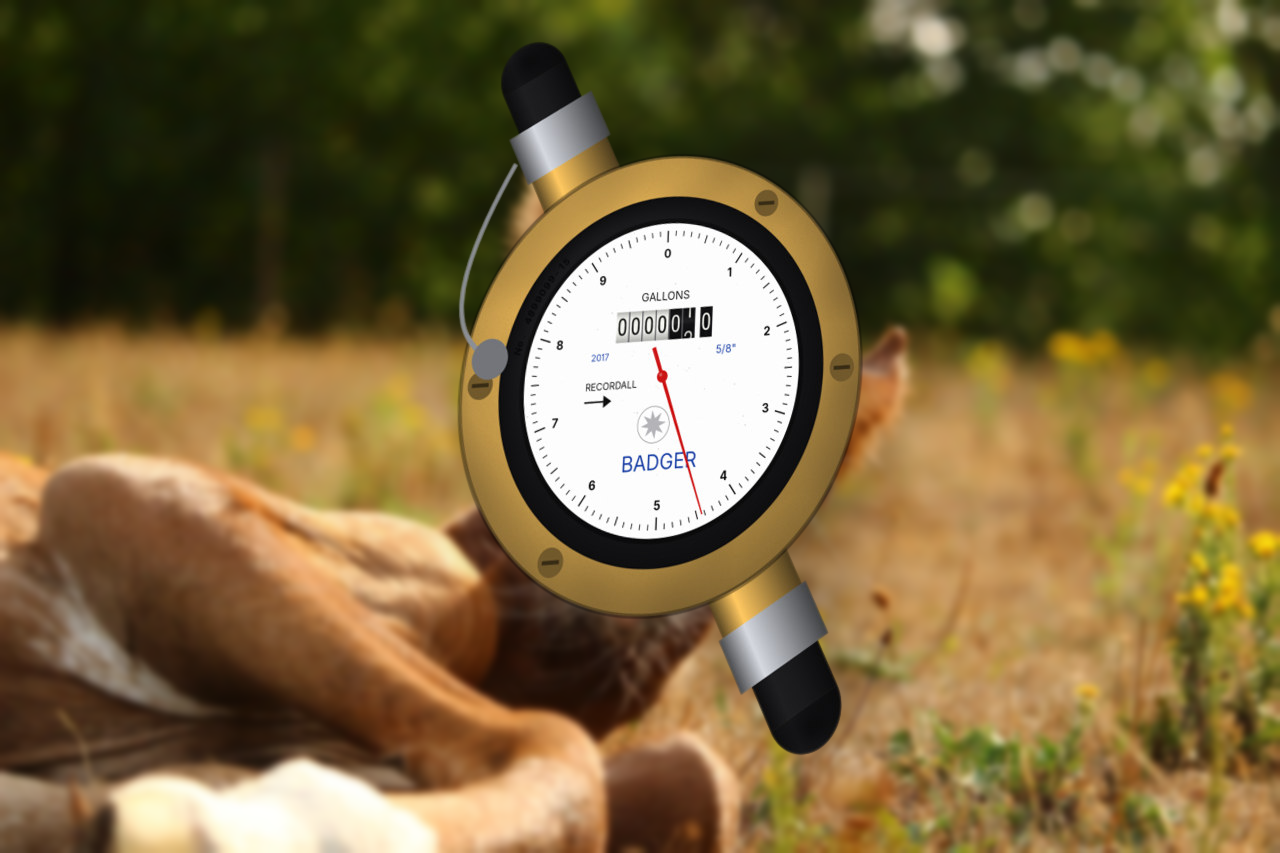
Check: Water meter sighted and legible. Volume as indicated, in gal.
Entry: 14.4 gal
